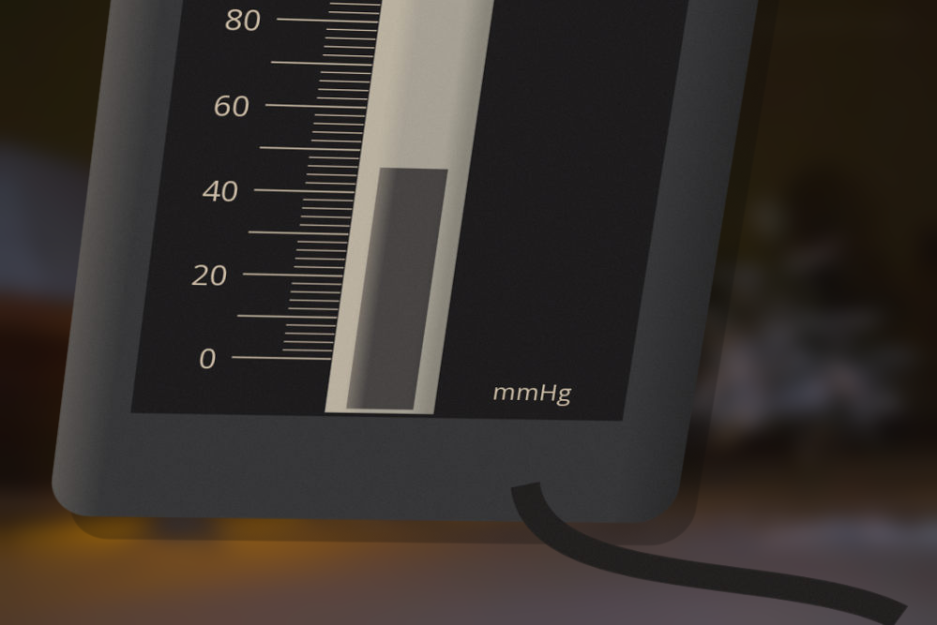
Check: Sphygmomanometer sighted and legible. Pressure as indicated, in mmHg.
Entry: 46 mmHg
